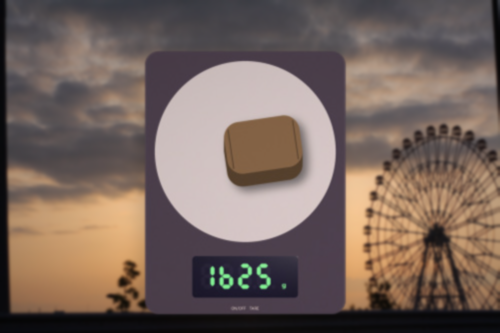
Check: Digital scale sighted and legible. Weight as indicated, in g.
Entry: 1625 g
